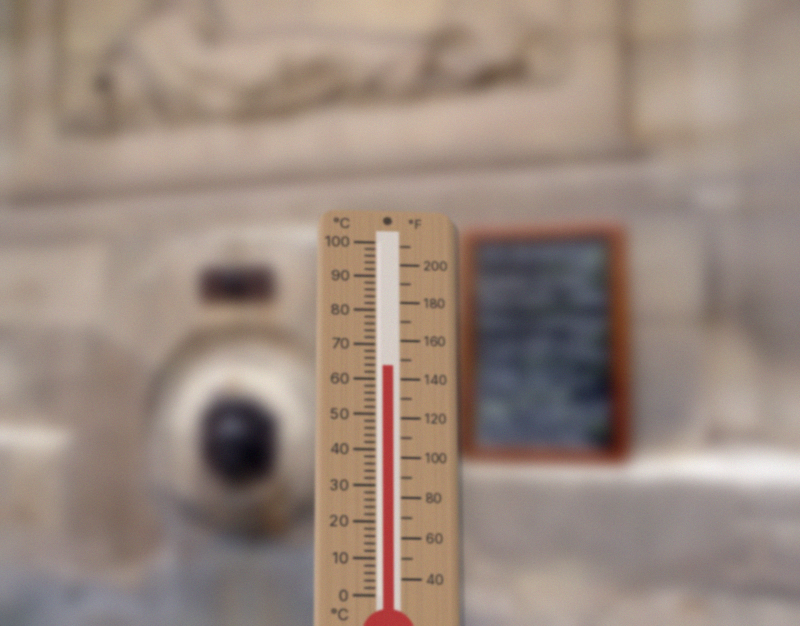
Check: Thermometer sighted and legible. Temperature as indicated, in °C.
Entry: 64 °C
